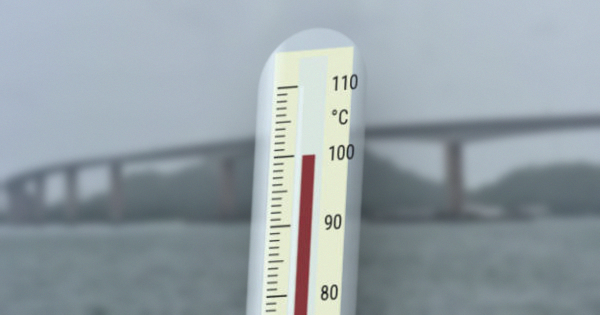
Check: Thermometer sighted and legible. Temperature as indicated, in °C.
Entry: 100 °C
